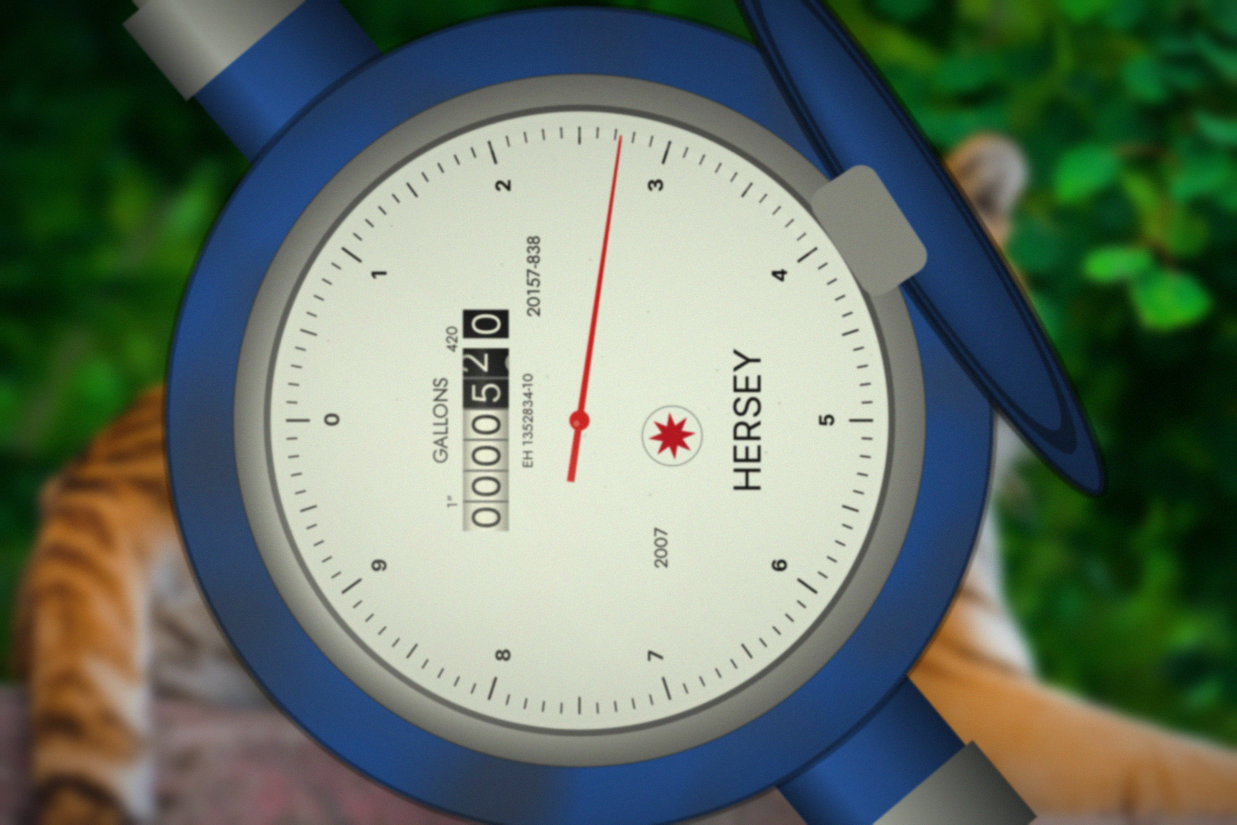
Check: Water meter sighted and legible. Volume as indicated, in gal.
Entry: 522.7 gal
